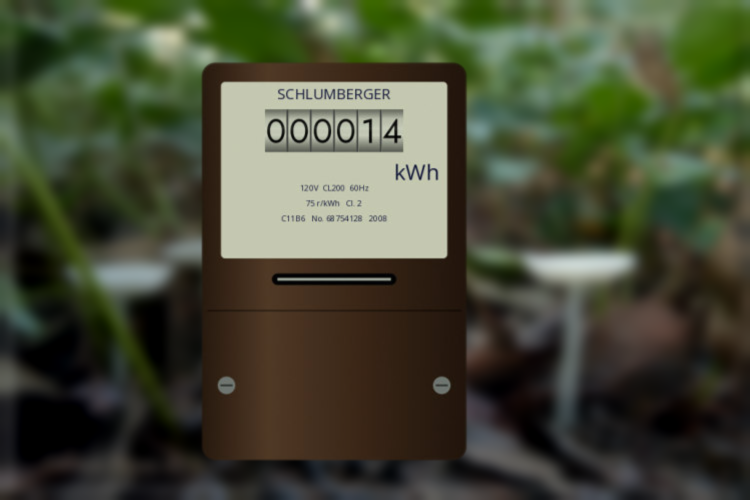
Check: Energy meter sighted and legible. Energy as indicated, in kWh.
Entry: 14 kWh
